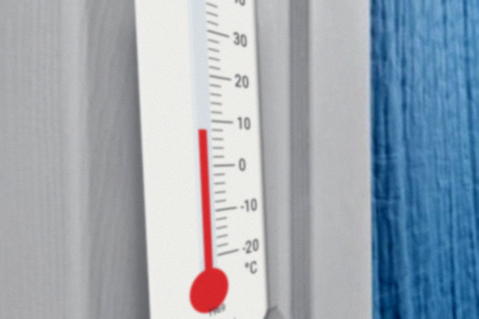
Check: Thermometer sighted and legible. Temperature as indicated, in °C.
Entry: 8 °C
